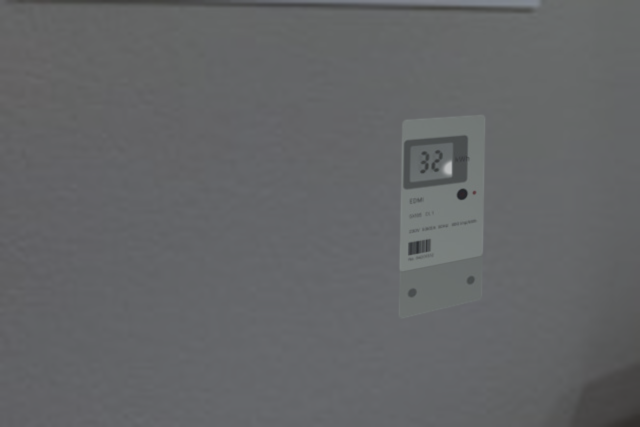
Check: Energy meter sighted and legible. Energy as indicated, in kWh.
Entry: 32 kWh
